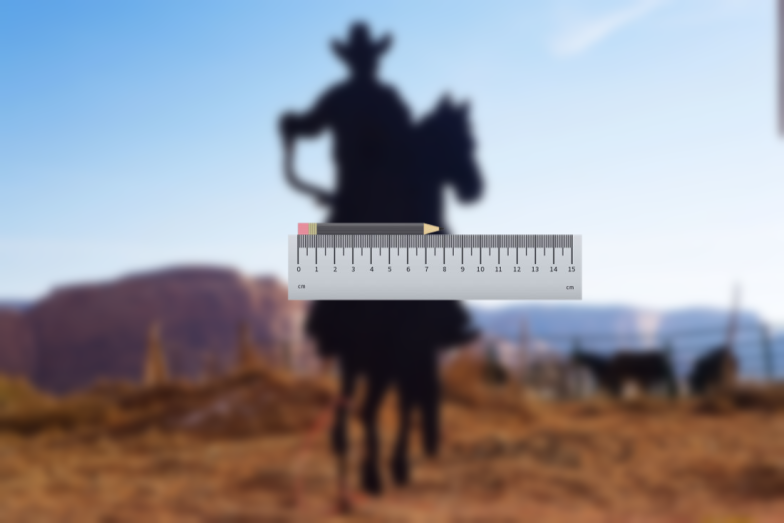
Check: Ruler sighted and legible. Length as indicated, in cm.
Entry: 8 cm
